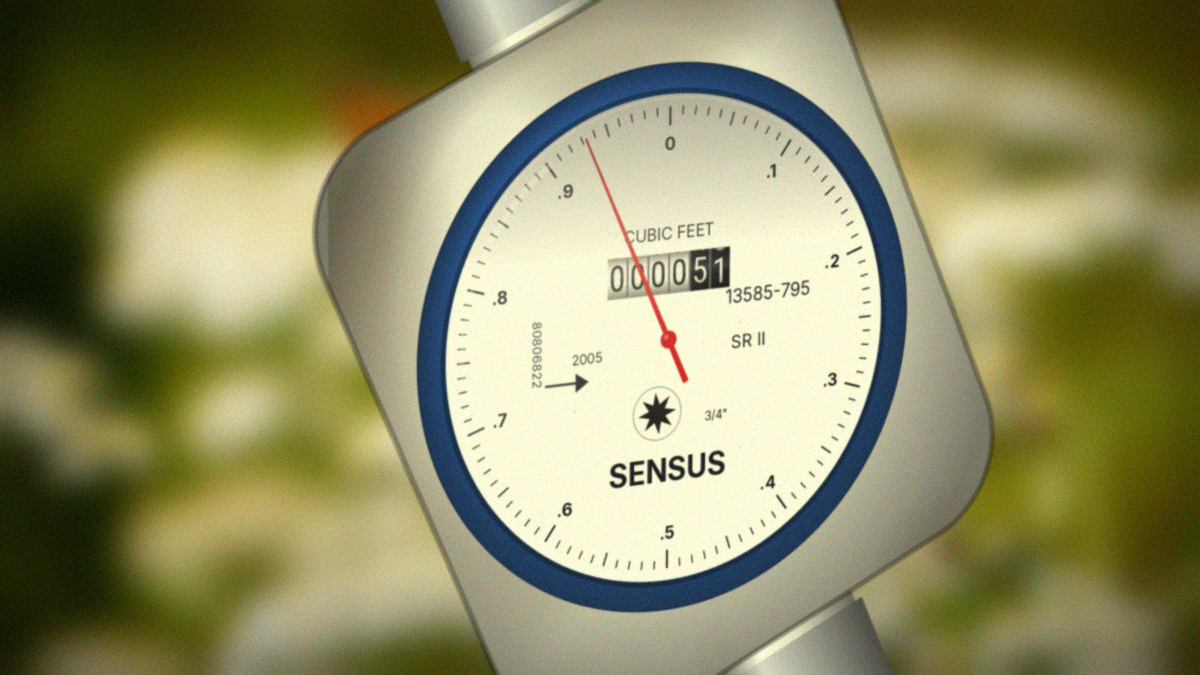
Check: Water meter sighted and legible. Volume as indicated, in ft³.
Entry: 50.93 ft³
